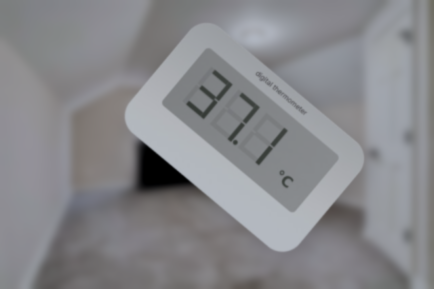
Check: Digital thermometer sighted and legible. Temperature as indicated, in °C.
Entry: 37.1 °C
